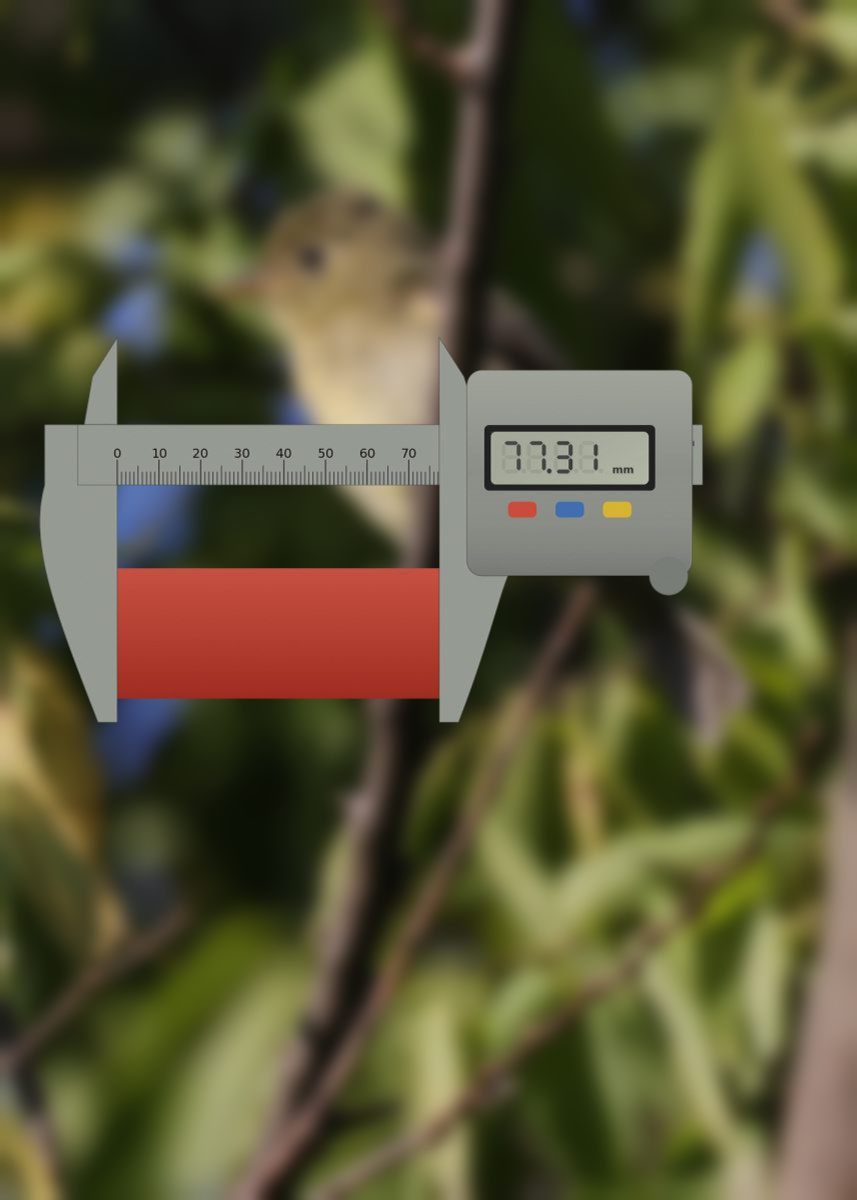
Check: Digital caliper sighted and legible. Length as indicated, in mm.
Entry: 77.31 mm
